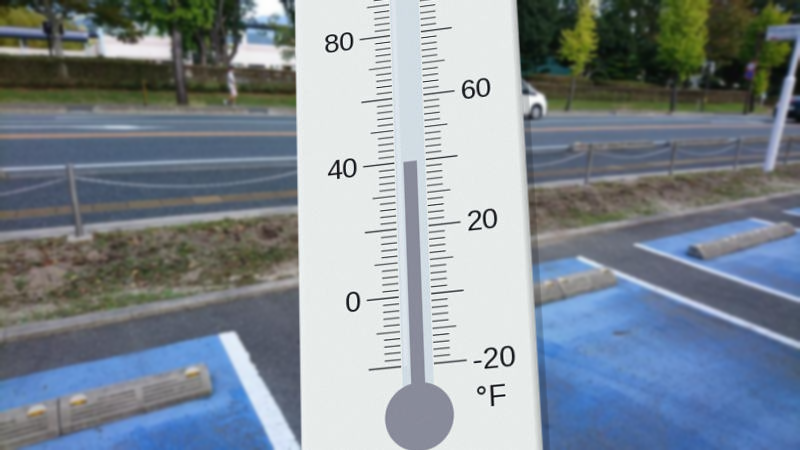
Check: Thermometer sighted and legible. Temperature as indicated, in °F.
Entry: 40 °F
